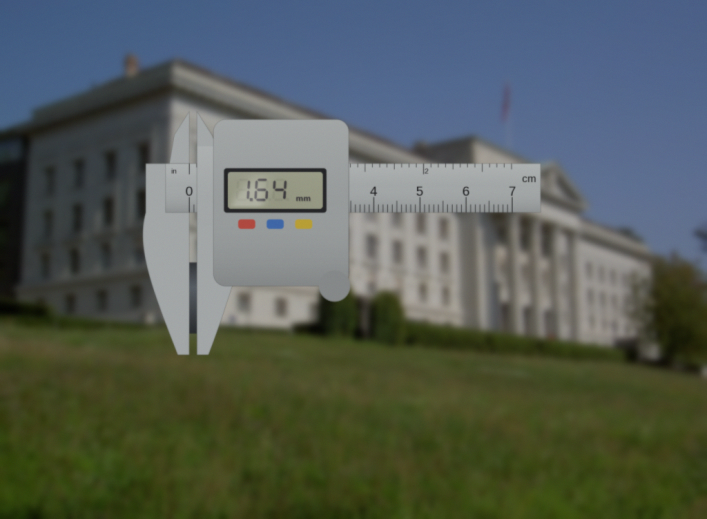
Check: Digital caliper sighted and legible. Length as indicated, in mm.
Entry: 1.64 mm
